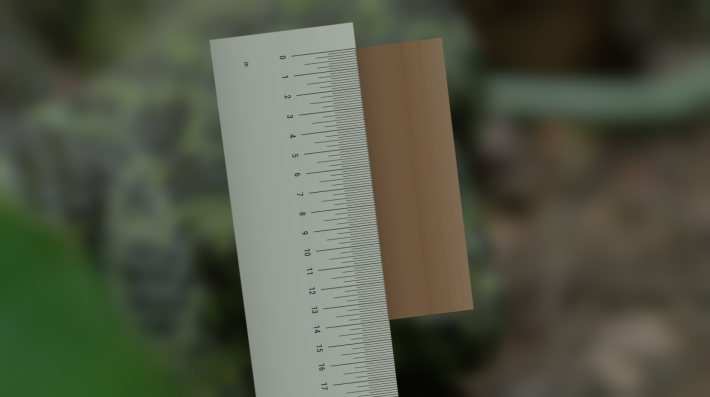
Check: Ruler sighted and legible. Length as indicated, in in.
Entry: 14 in
